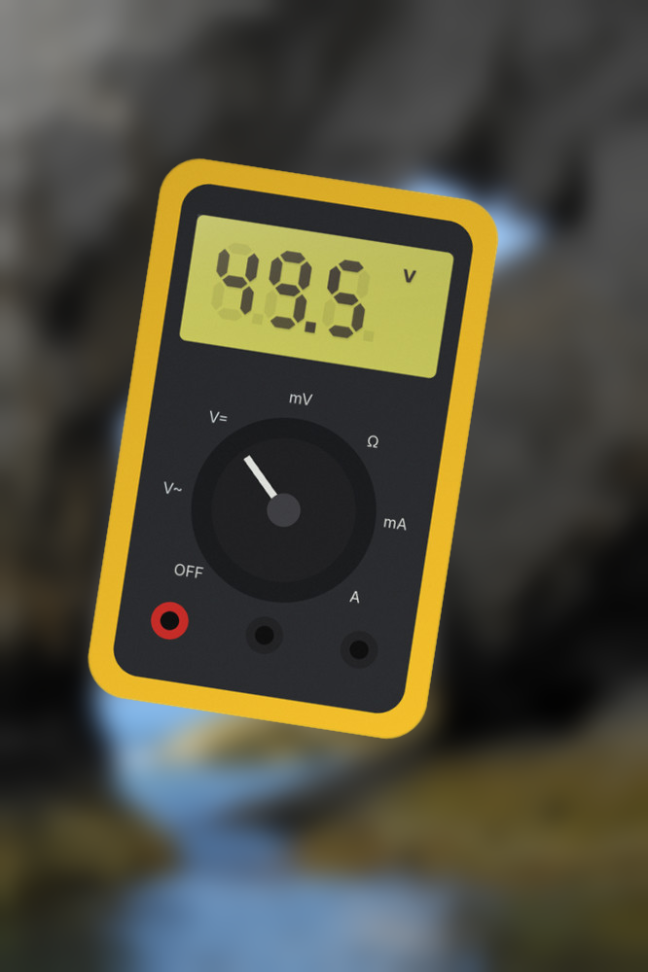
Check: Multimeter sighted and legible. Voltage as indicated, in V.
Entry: 49.5 V
